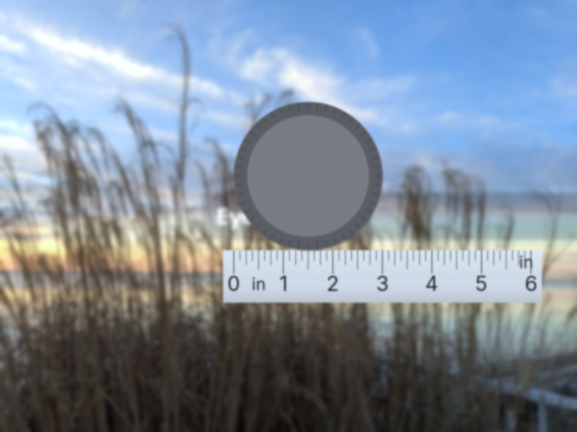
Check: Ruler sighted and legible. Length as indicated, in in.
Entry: 3 in
